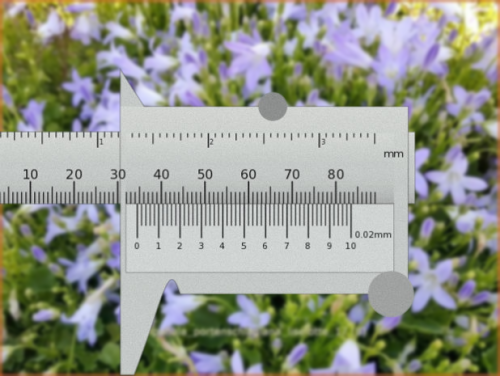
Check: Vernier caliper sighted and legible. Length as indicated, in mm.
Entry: 34.5 mm
